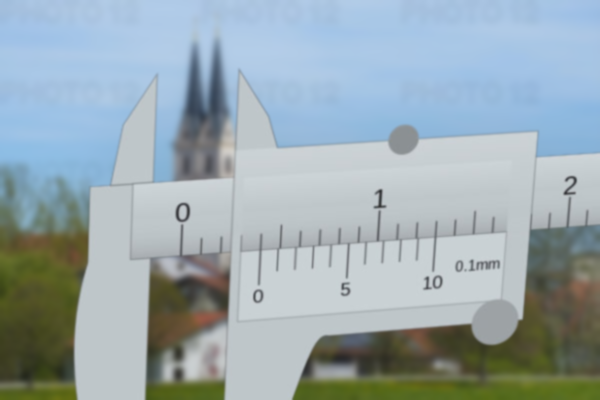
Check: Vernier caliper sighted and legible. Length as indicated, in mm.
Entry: 4.0 mm
